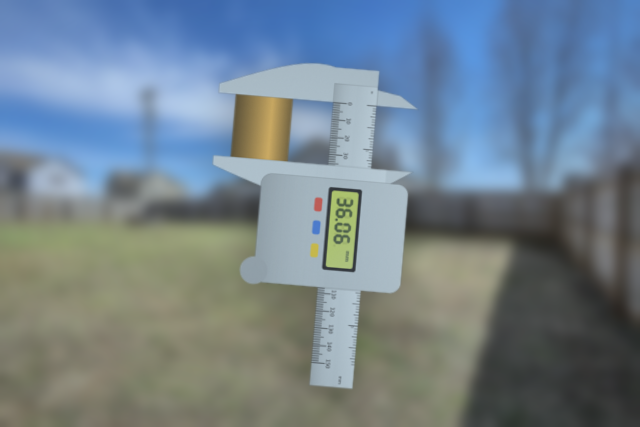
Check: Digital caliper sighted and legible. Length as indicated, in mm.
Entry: 36.06 mm
